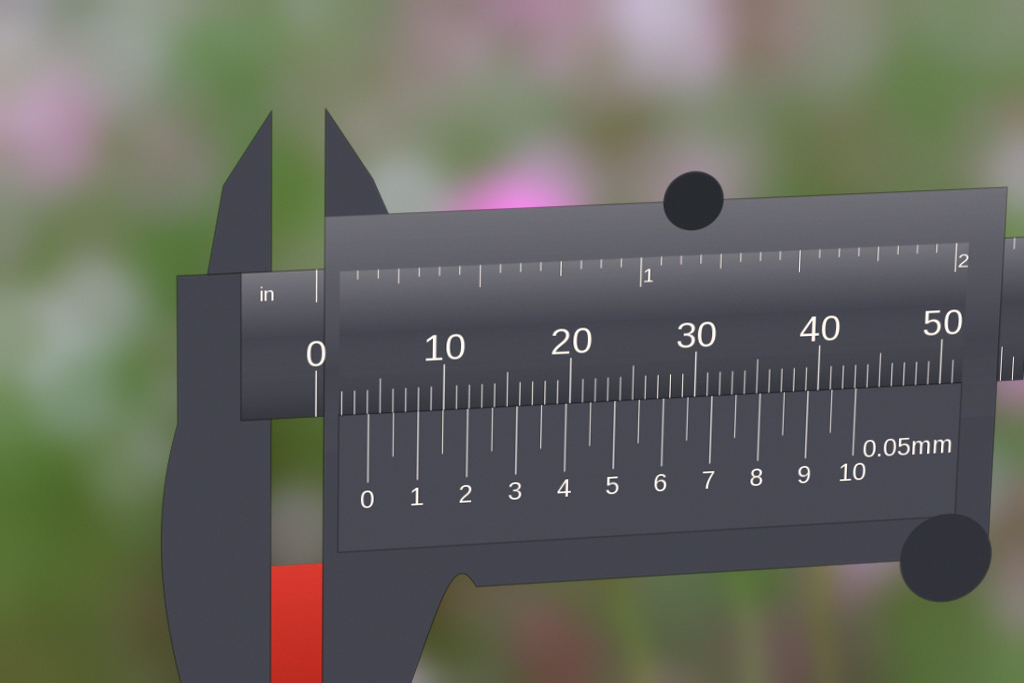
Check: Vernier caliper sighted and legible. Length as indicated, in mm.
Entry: 4.1 mm
